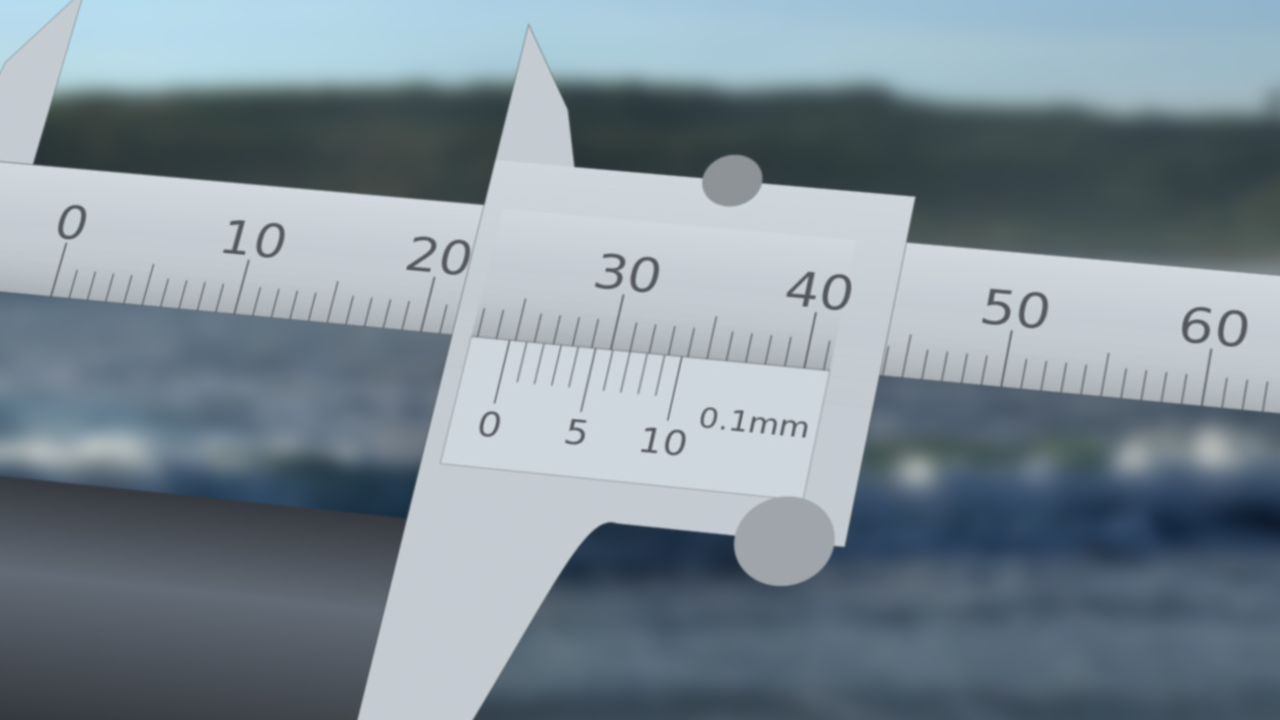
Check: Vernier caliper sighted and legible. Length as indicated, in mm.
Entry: 24.7 mm
